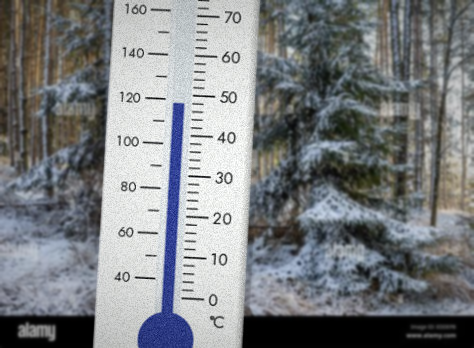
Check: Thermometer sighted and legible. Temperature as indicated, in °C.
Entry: 48 °C
